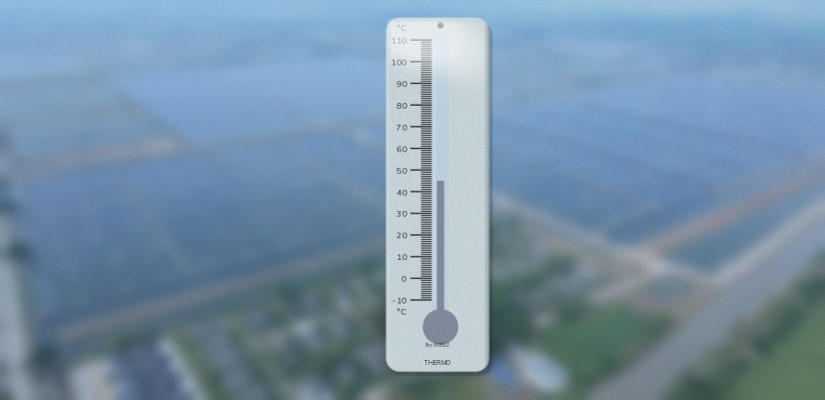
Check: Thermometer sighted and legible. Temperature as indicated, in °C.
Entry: 45 °C
